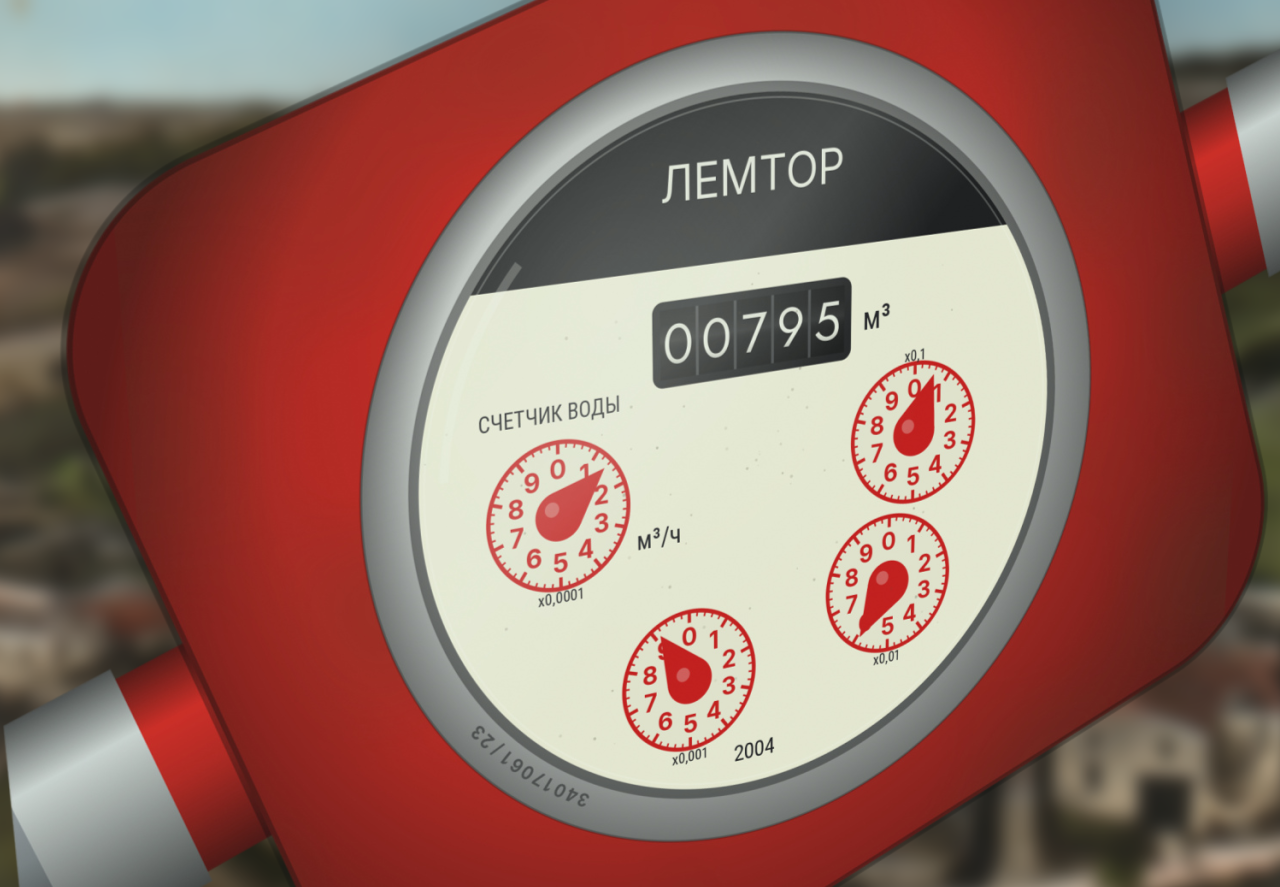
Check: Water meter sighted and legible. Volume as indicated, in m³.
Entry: 795.0591 m³
